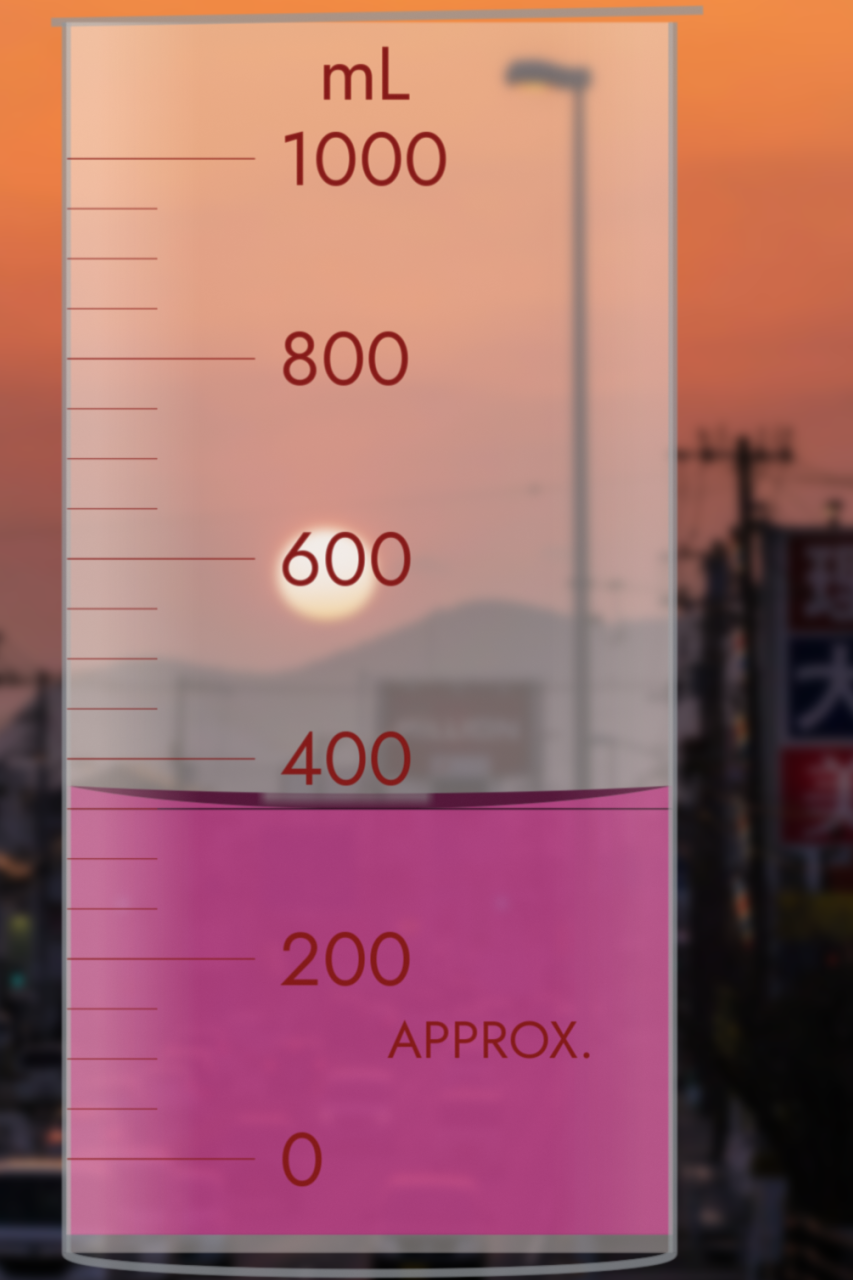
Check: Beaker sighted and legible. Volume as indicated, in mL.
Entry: 350 mL
